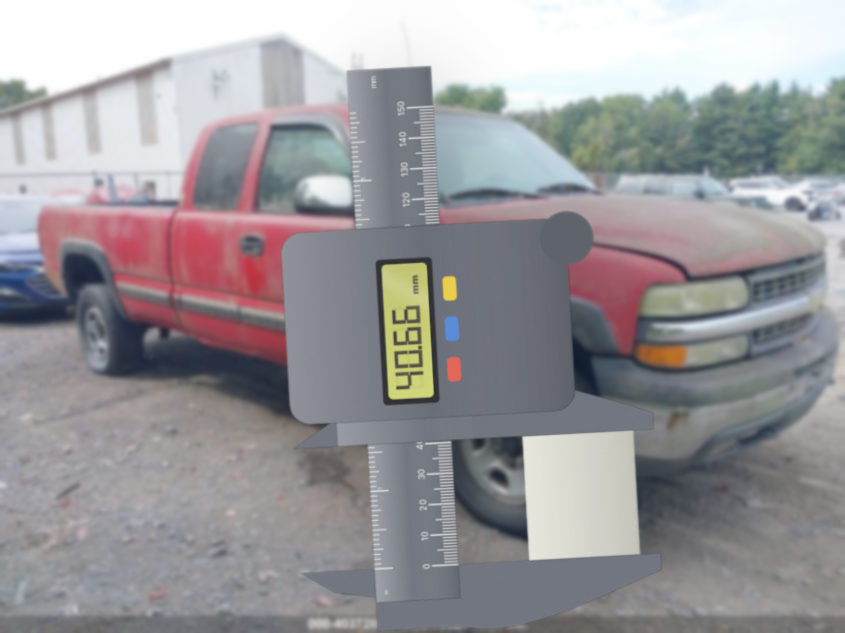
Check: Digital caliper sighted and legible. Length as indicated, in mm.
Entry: 40.66 mm
